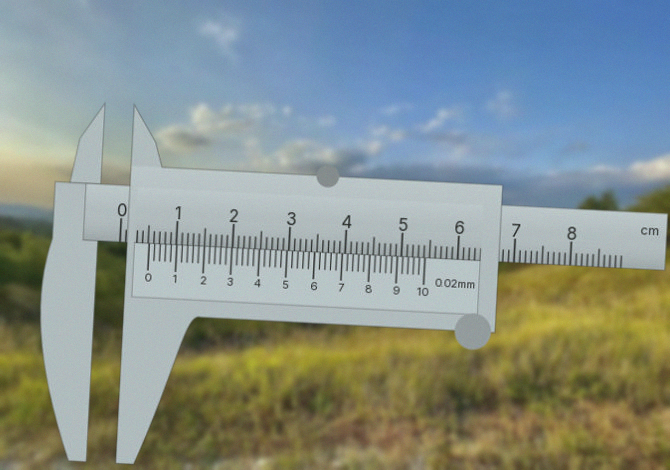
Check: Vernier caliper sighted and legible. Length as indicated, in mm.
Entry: 5.2 mm
